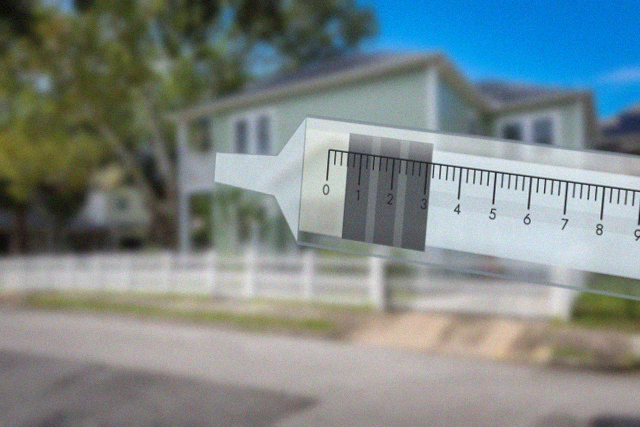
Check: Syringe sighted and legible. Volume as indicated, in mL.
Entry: 0.6 mL
